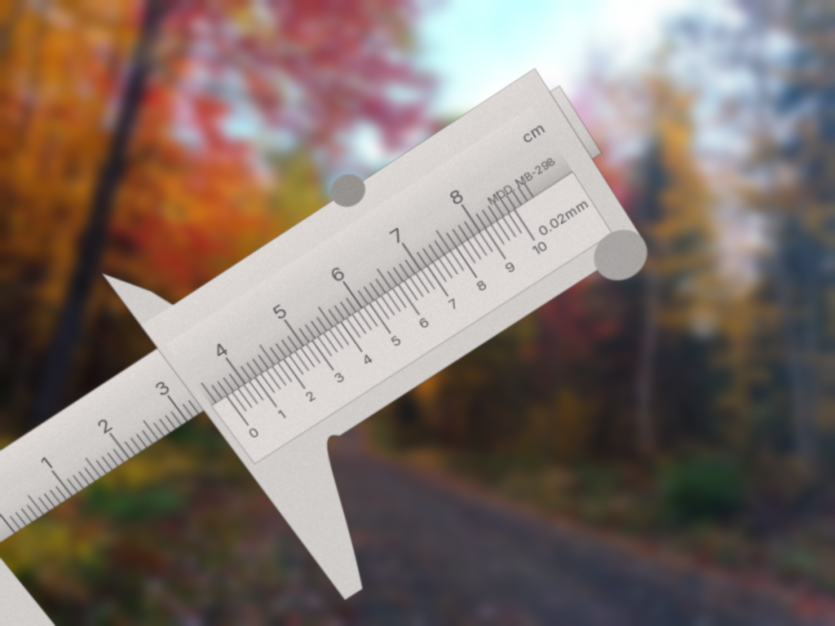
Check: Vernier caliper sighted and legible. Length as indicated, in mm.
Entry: 36.8 mm
